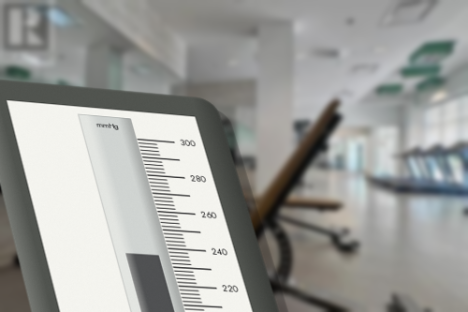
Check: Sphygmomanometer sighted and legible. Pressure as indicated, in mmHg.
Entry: 236 mmHg
